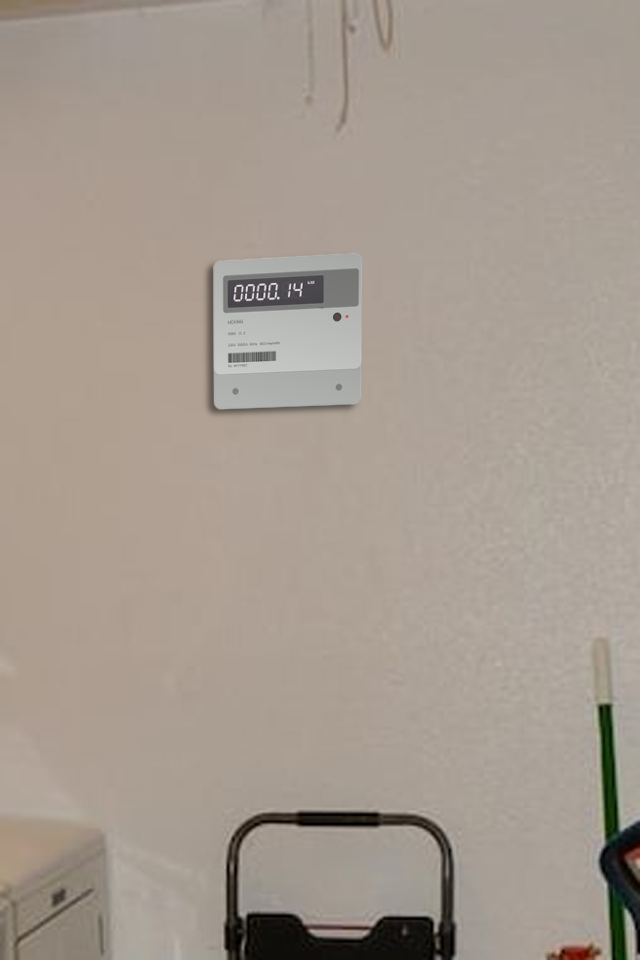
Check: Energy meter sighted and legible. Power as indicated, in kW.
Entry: 0.14 kW
